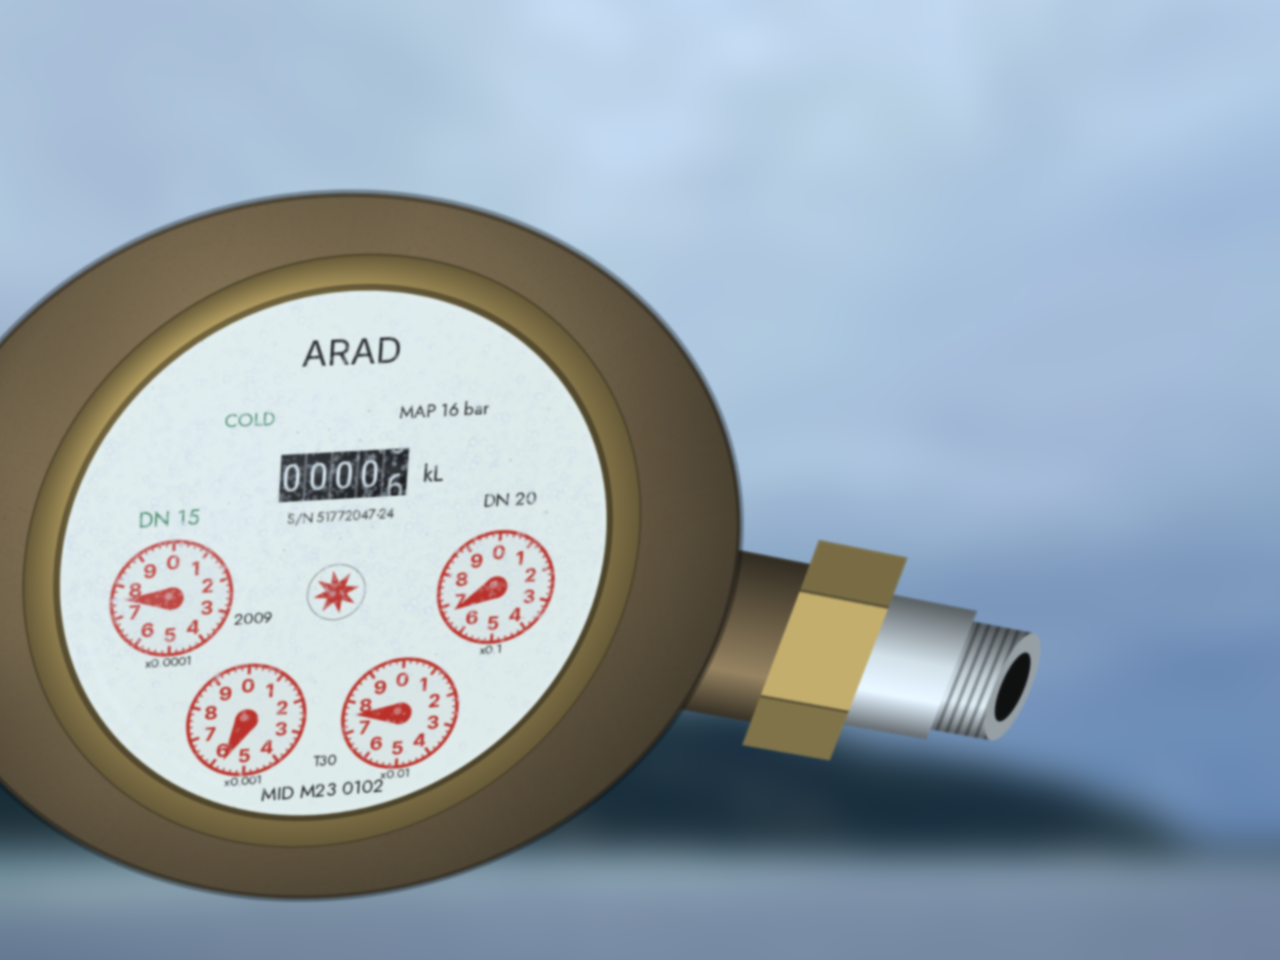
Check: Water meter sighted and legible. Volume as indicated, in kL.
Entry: 5.6757 kL
